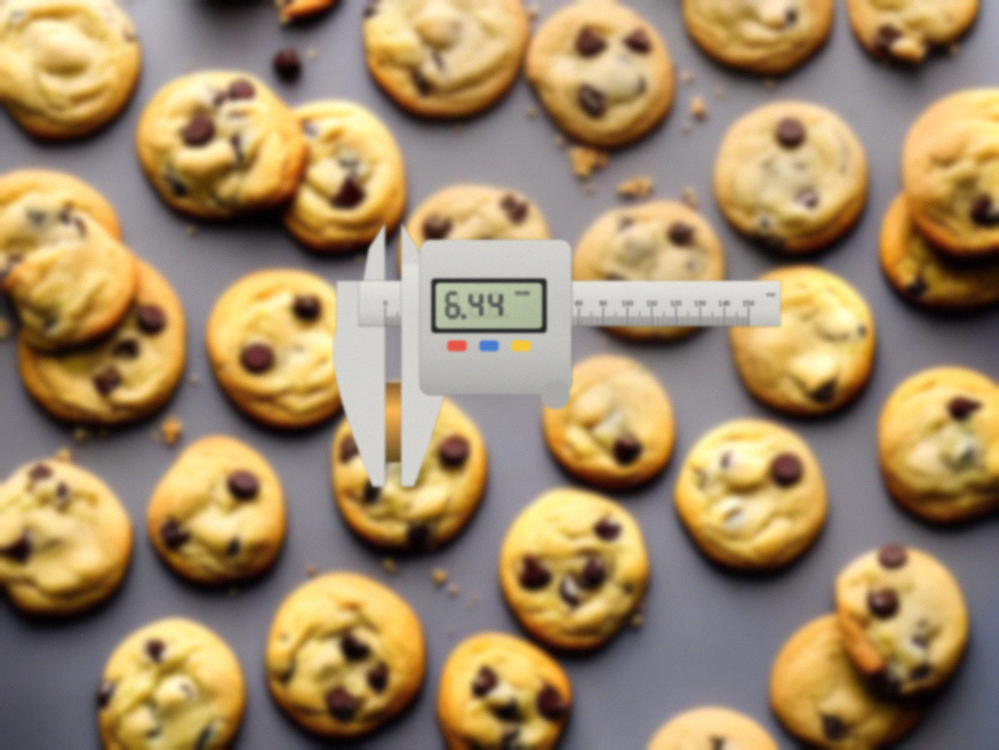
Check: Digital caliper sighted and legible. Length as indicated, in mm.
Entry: 6.44 mm
